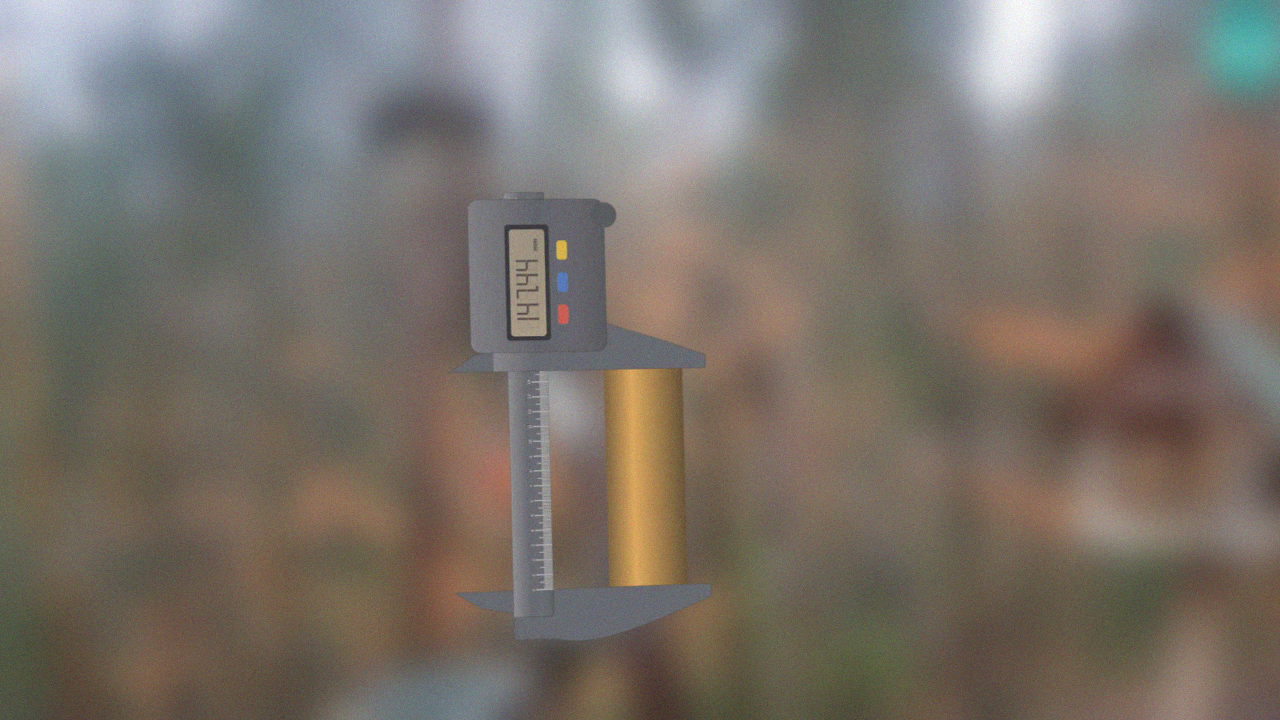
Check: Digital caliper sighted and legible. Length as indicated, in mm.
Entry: 147.44 mm
